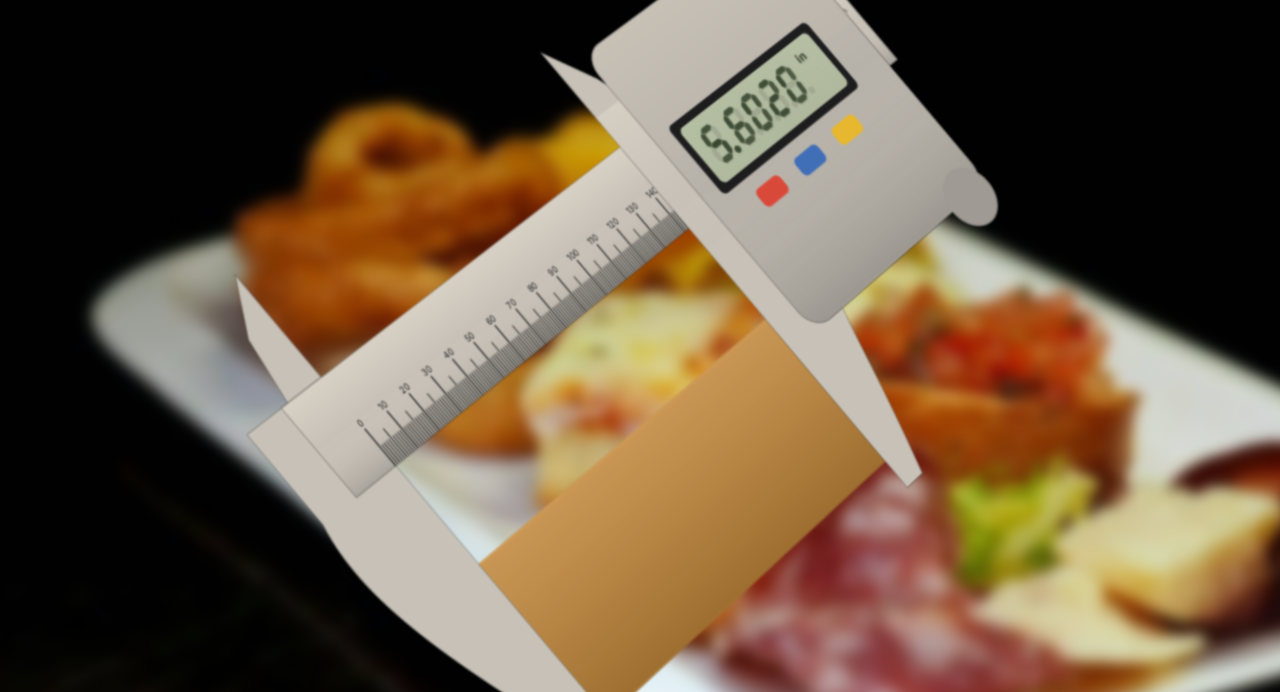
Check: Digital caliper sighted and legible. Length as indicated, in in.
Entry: 5.6020 in
